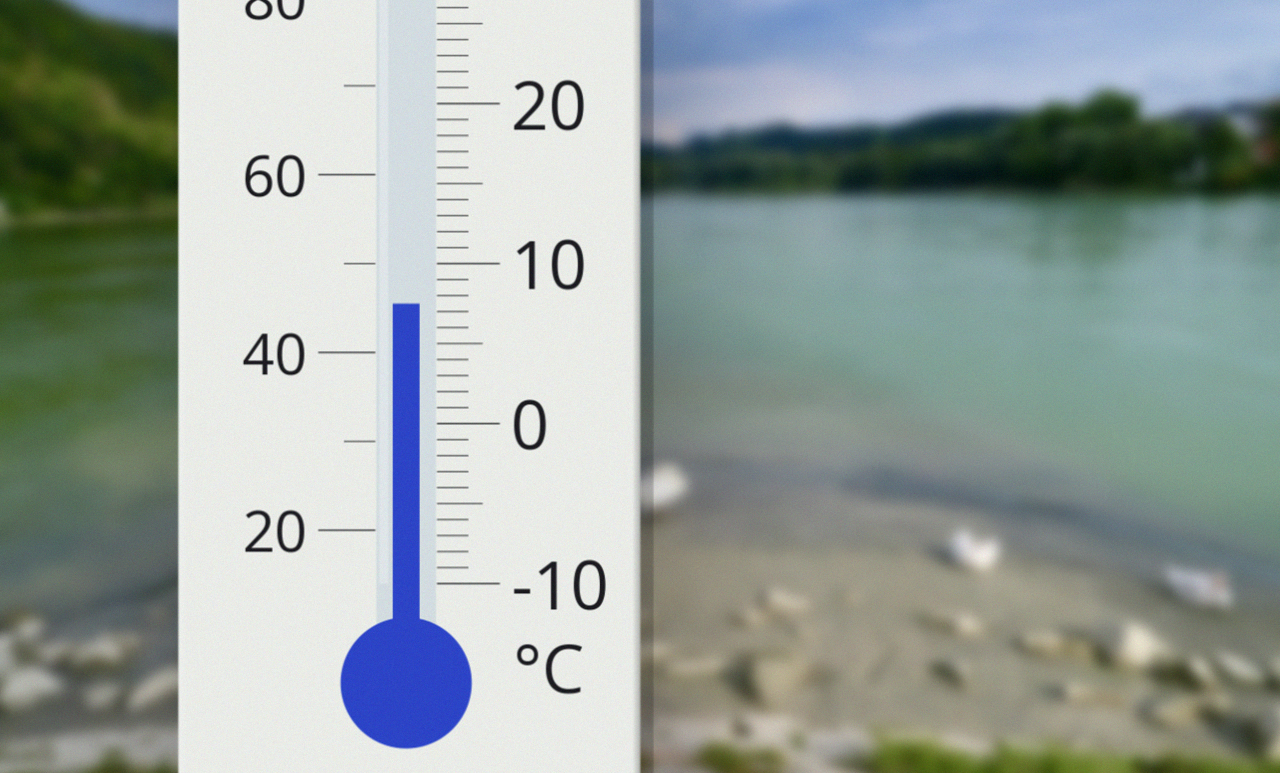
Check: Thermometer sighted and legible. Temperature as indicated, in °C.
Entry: 7.5 °C
